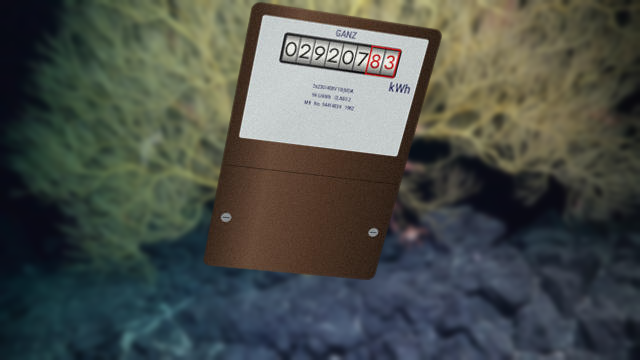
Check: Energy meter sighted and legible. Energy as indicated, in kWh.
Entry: 29207.83 kWh
